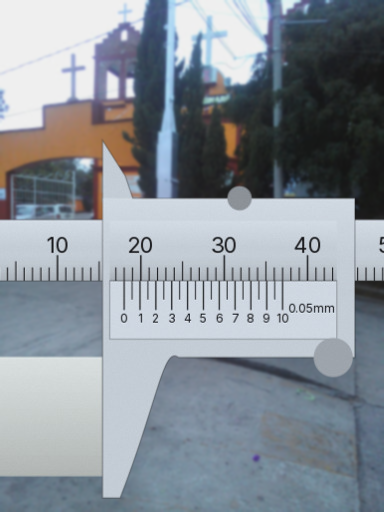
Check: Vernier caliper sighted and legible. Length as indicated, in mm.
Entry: 18.0 mm
